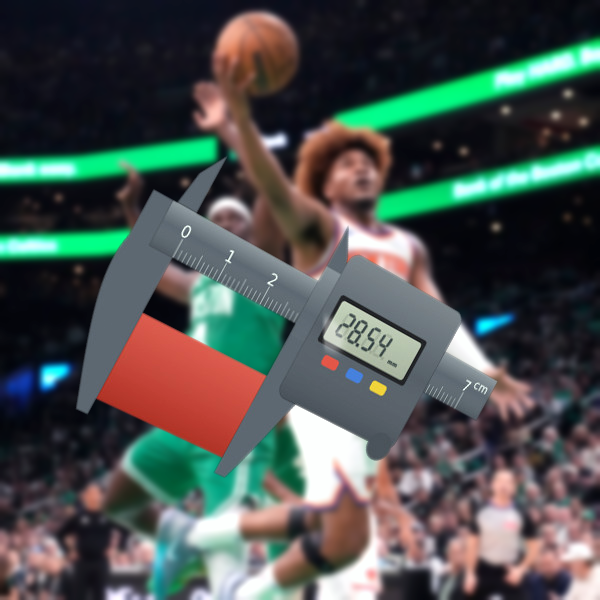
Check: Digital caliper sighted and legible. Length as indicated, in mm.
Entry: 28.54 mm
